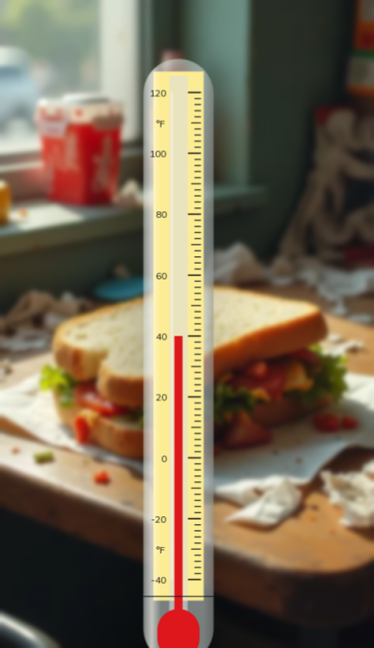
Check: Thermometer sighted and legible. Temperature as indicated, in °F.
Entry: 40 °F
